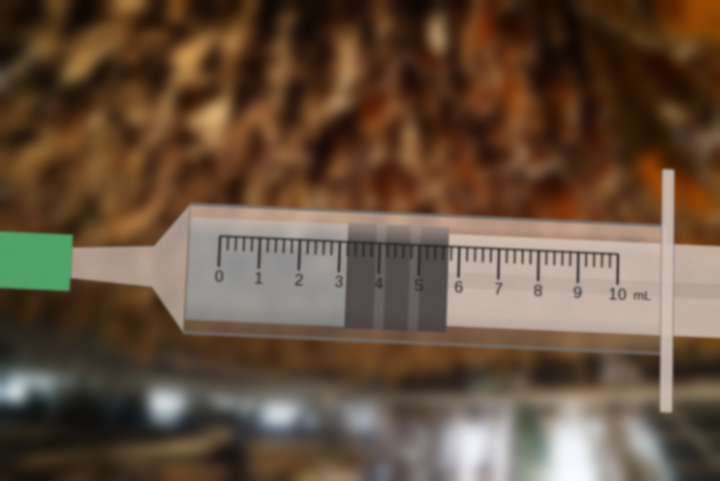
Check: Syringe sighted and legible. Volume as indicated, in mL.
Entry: 3.2 mL
